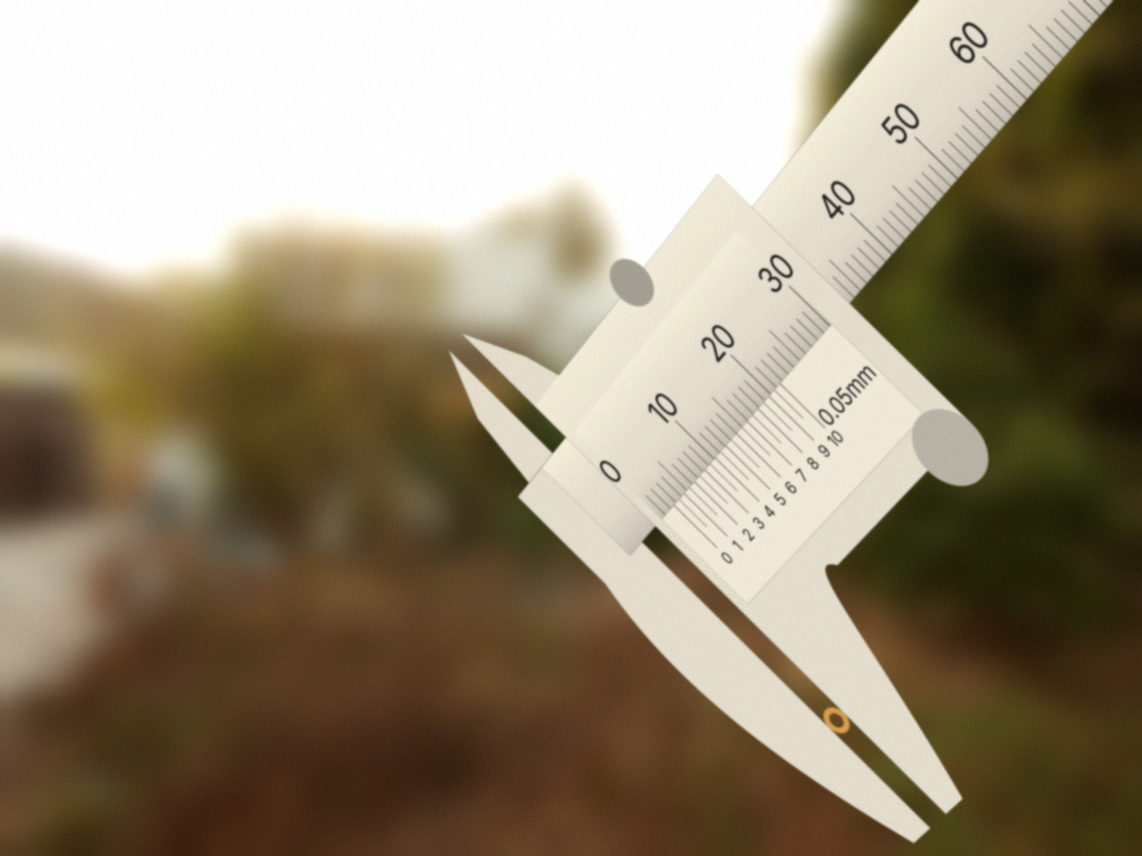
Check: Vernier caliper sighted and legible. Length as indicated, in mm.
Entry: 2.6 mm
